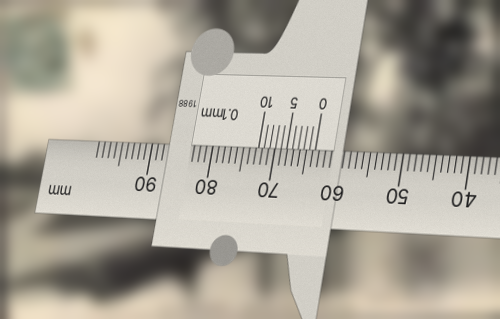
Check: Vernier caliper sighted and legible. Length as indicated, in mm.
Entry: 63.6 mm
